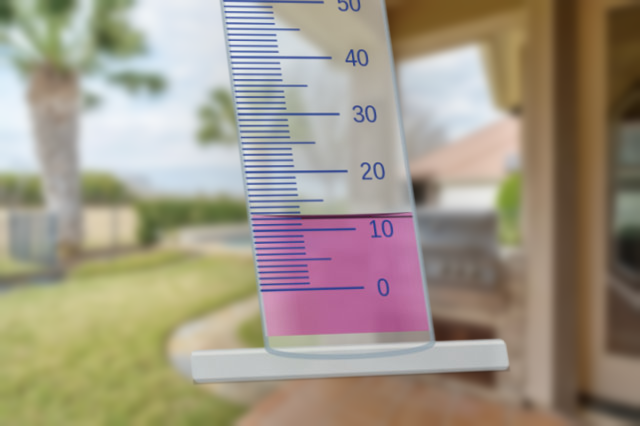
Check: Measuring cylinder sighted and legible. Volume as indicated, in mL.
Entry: 12 mL
